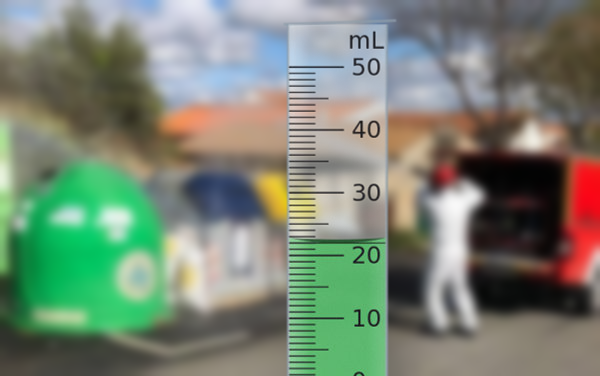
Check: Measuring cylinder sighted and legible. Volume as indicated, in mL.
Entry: 22 mL
